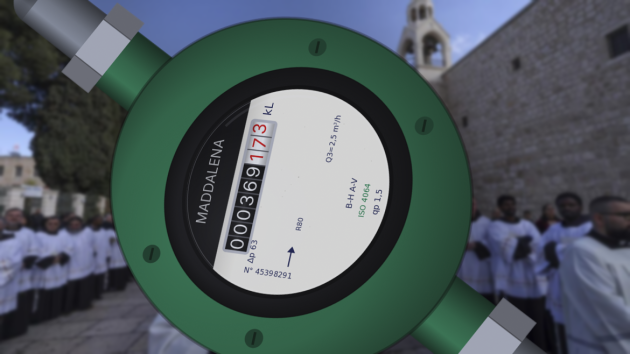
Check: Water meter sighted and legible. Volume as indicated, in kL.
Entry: 369.173 kL
